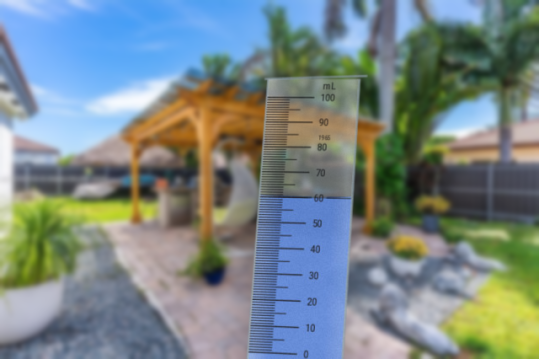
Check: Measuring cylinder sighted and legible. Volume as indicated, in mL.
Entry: 60 mL
